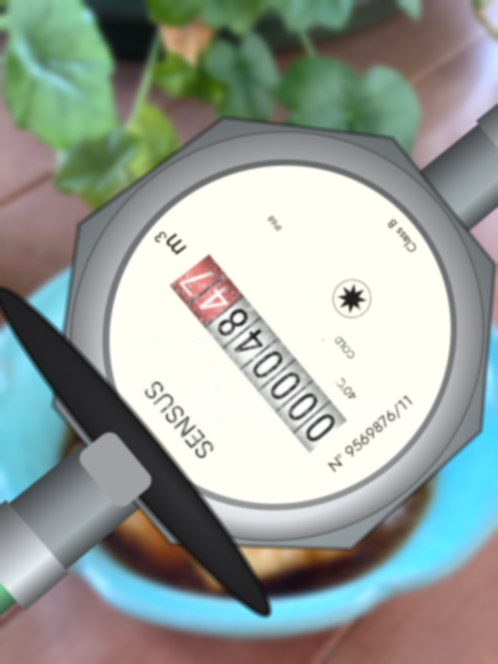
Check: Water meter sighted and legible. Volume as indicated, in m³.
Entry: 48.47 m³
